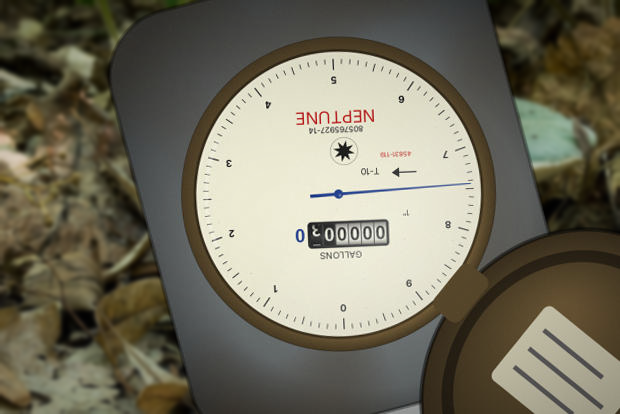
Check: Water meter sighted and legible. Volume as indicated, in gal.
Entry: 27.4 gal
